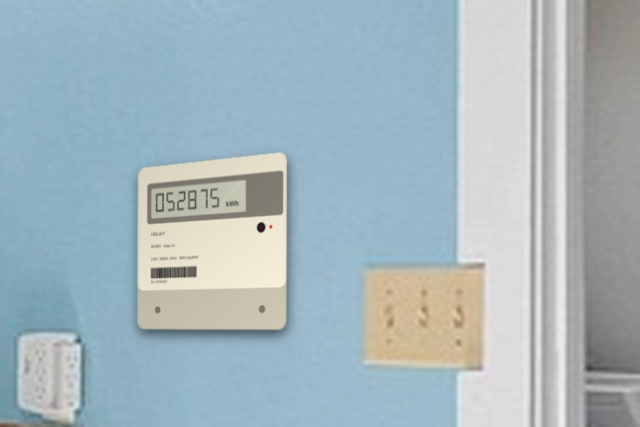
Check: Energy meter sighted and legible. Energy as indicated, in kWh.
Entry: 52875 kWh
